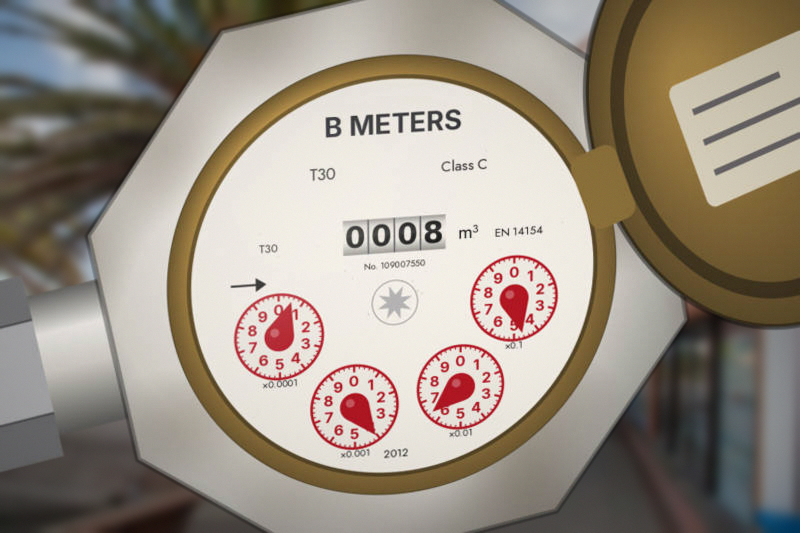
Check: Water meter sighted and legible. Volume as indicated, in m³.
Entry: 8.4640 m³
